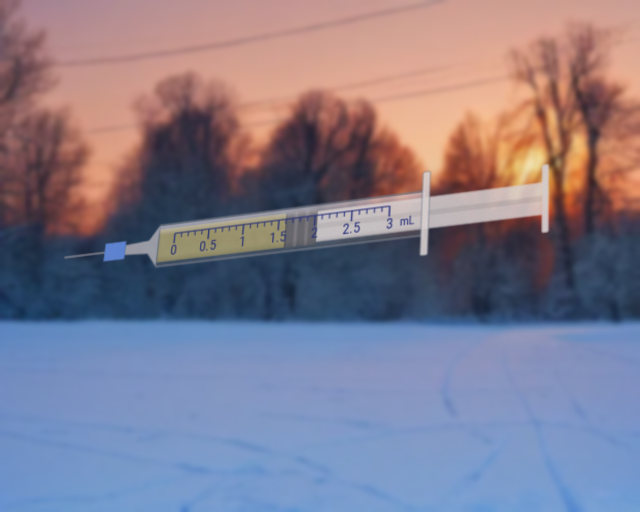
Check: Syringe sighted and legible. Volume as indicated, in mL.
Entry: 1.6 mL
